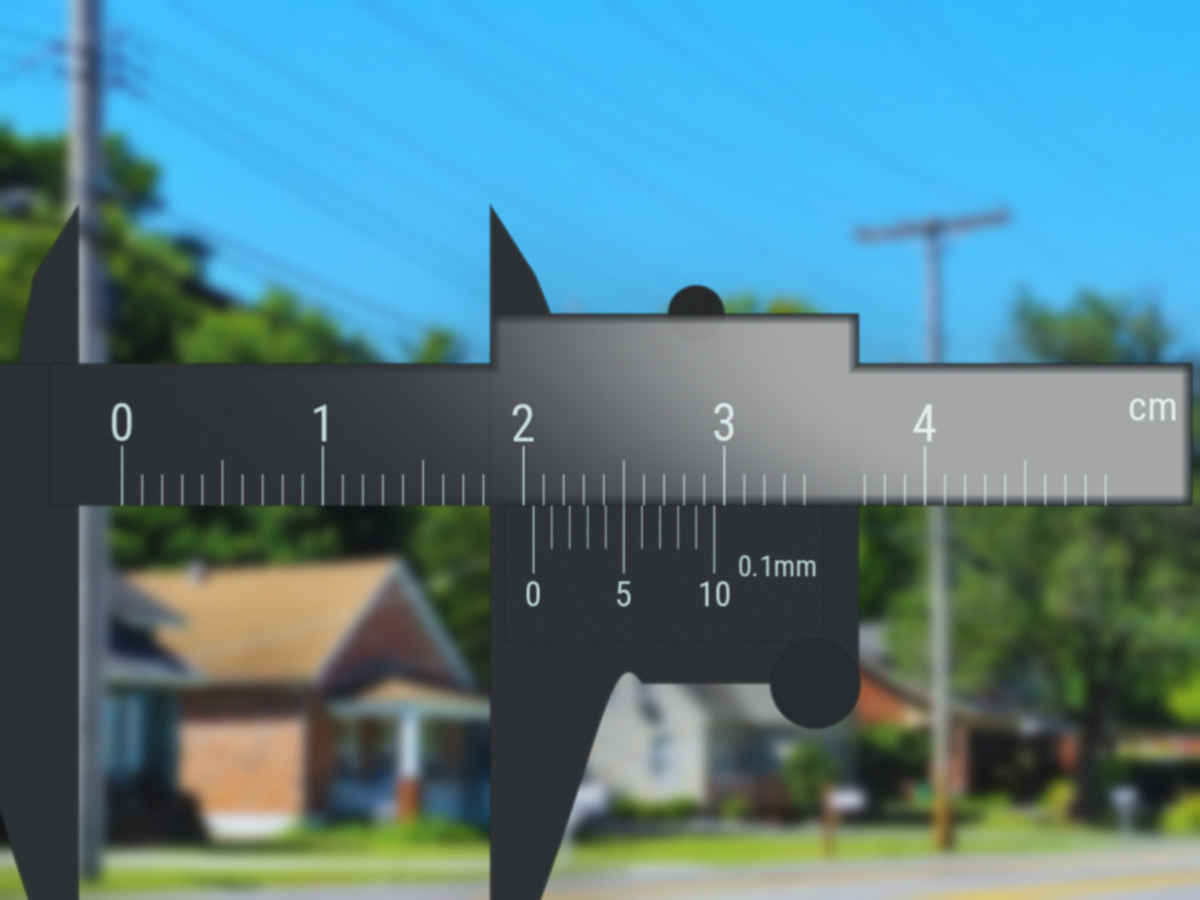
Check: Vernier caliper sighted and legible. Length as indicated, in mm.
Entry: 20.5 mm
